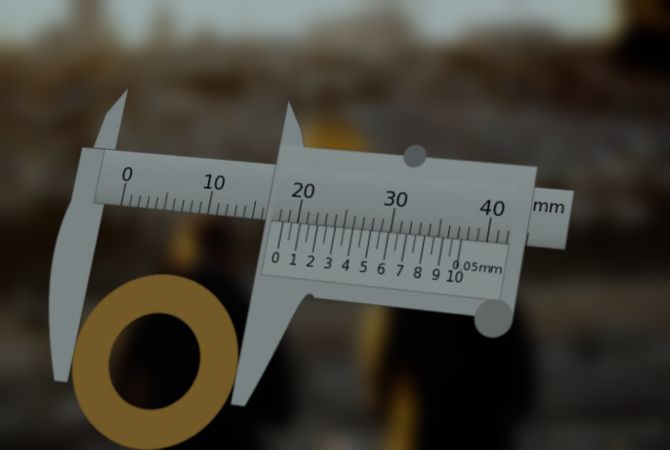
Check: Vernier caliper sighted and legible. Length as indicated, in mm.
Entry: 18.4 mm
